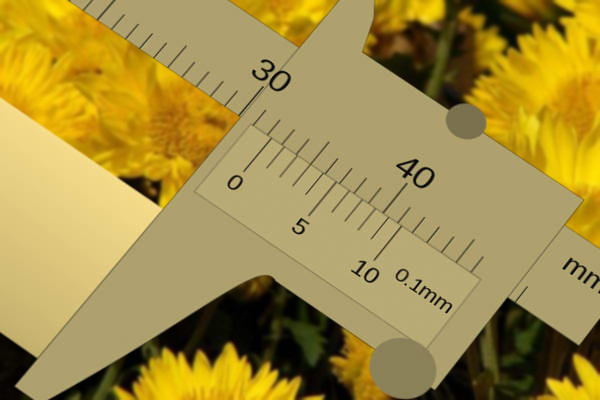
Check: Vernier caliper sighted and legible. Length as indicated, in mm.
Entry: 32.3 mm
